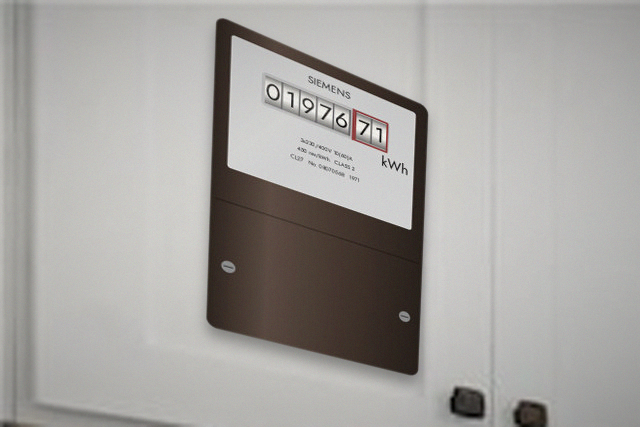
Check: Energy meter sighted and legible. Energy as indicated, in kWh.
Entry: 1976.71 kWh
